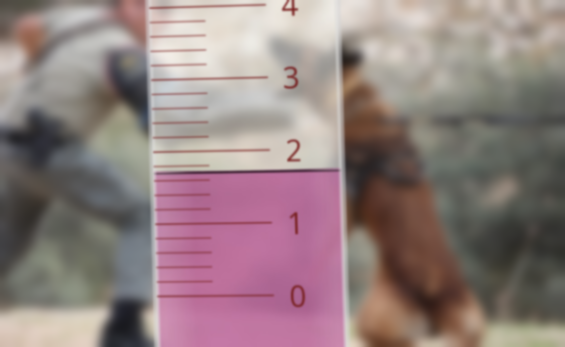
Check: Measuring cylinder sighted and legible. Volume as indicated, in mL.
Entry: 1.7 mL
